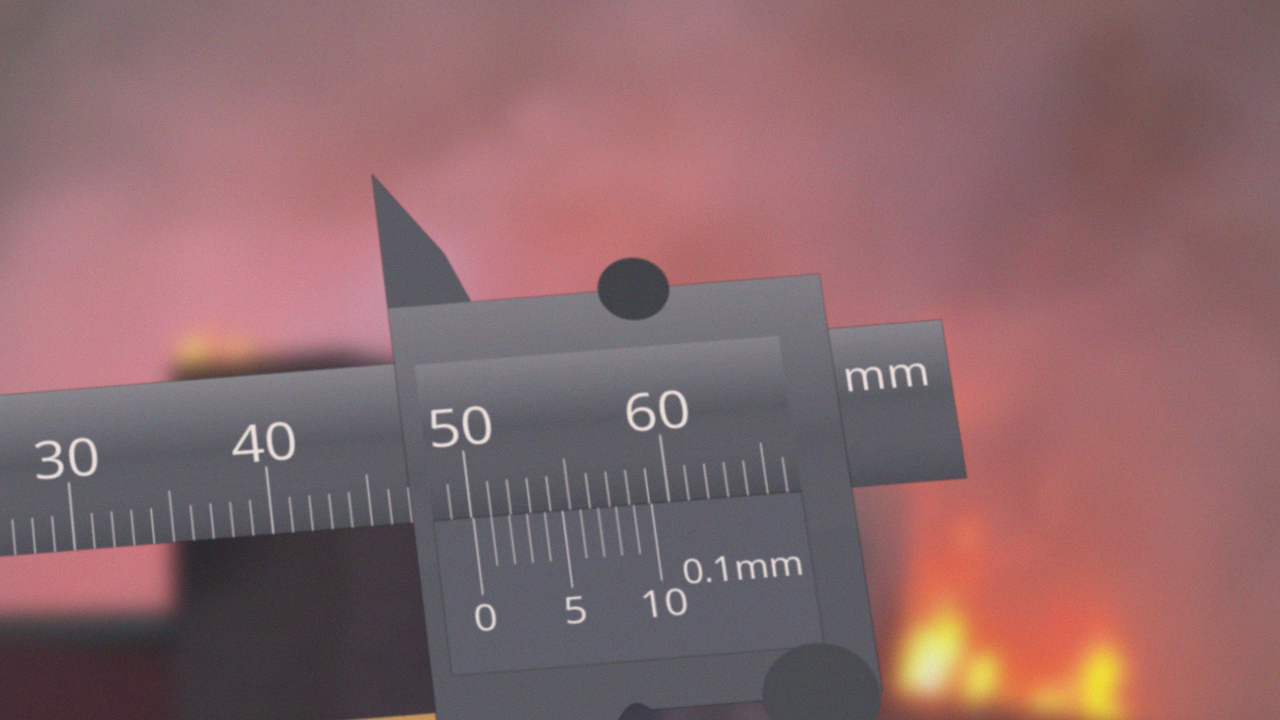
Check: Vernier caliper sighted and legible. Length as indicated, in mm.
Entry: 50.1 mm
